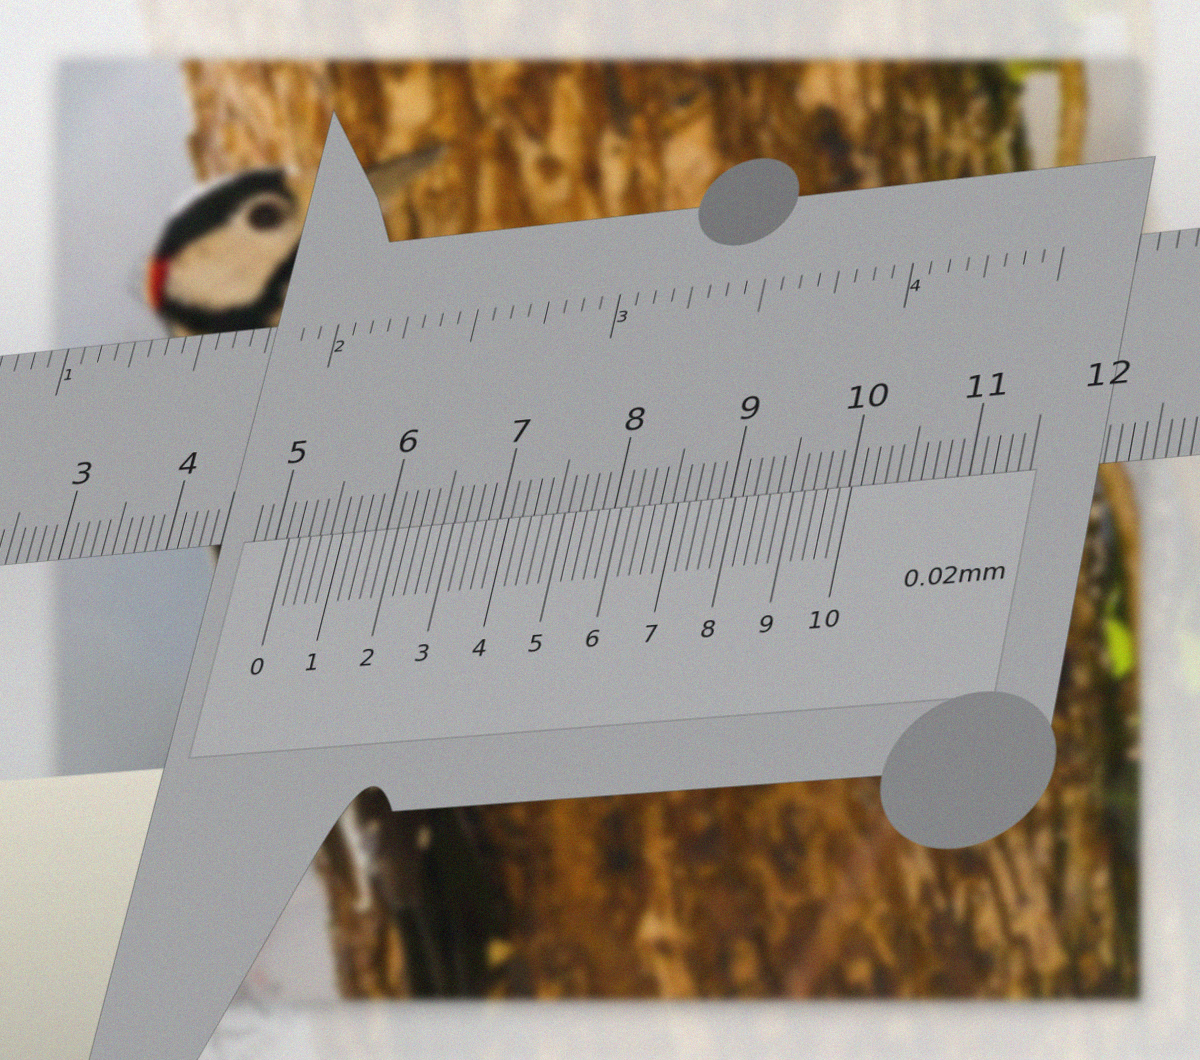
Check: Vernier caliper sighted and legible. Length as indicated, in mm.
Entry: 51.2 mm
